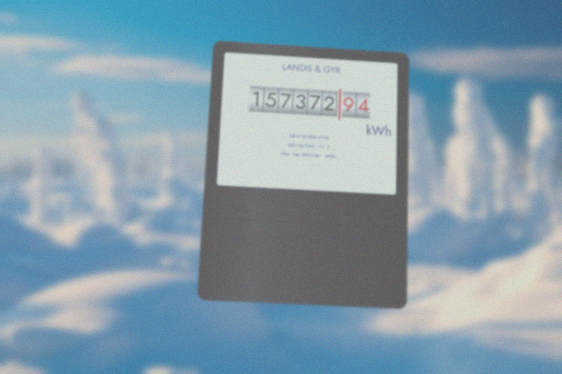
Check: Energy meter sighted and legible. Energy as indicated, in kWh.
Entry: 157372.94 kWh
